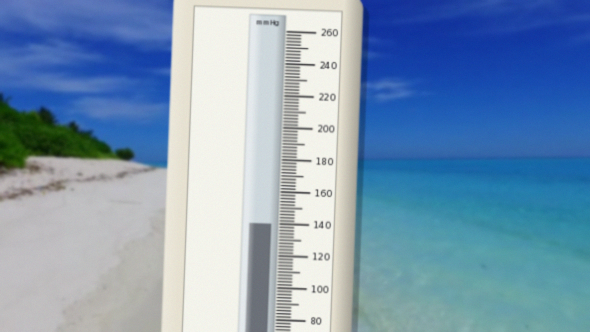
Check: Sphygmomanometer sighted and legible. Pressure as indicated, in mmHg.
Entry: 140 mmHg
